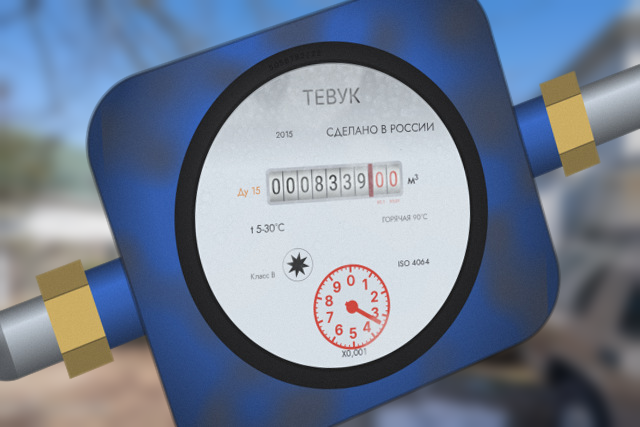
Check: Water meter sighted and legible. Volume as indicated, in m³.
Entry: 8339.003 m³
